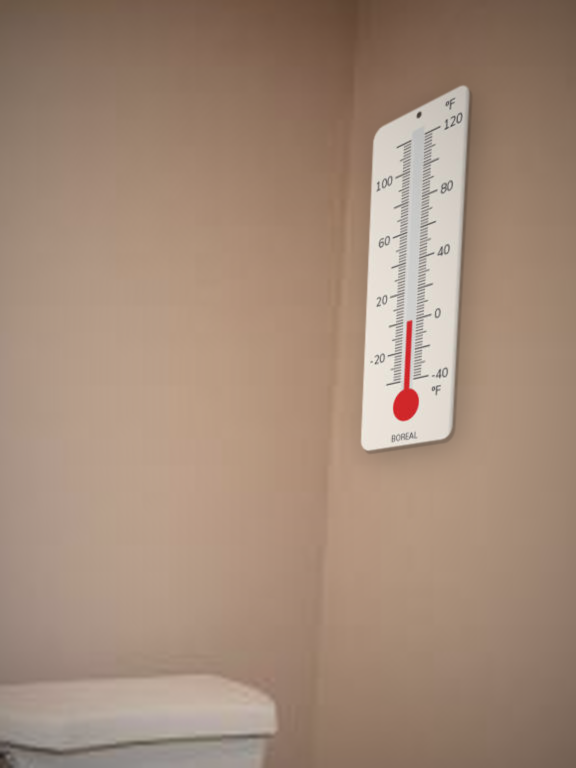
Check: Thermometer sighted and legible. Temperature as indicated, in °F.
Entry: 0 °F
